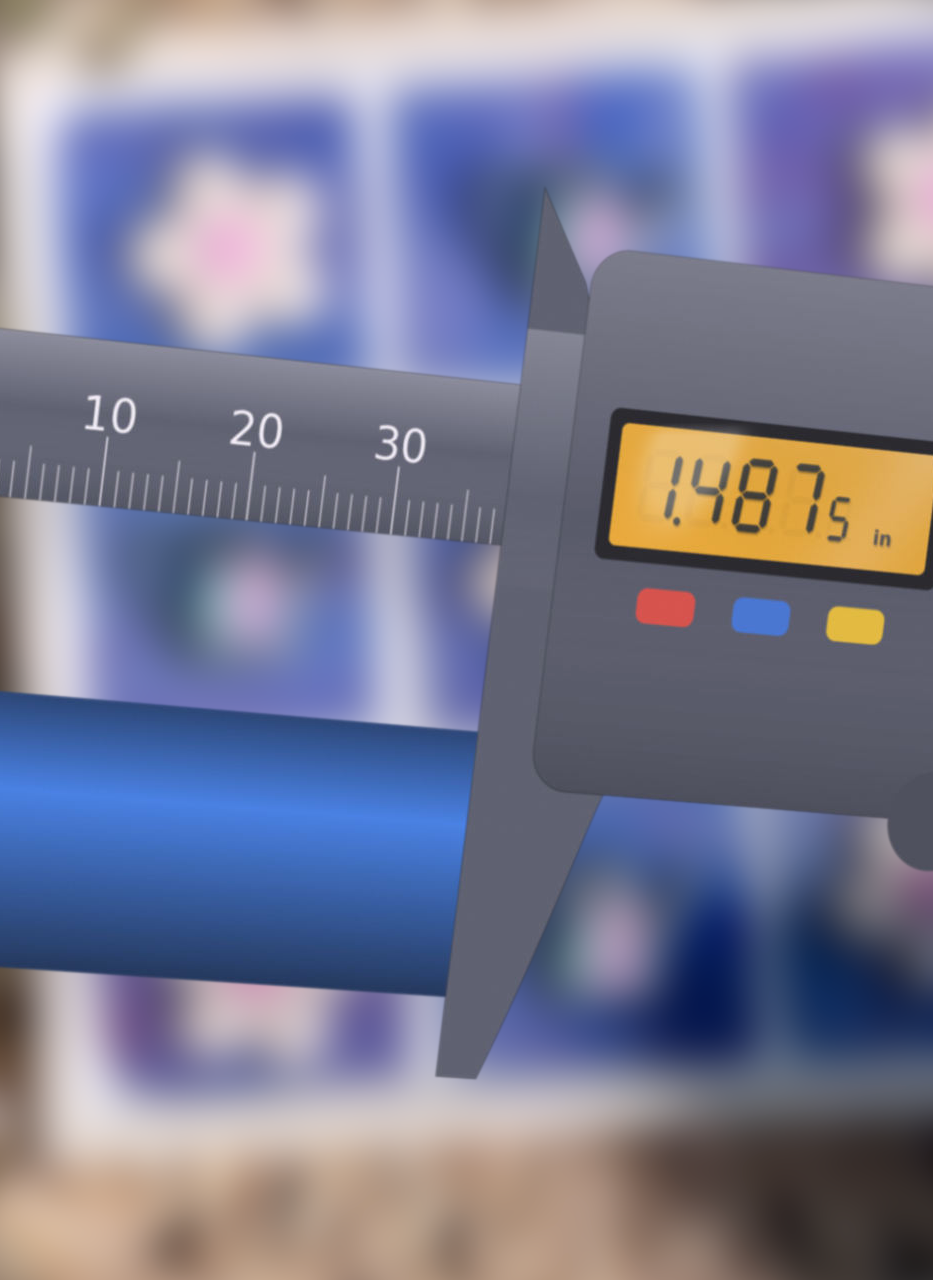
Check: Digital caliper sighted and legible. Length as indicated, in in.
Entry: 1.4875 in
